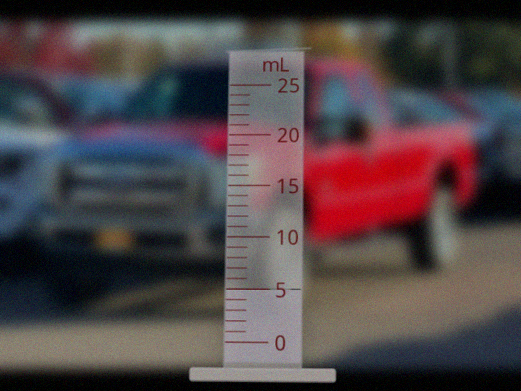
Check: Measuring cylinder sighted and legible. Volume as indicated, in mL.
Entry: 5 mL
